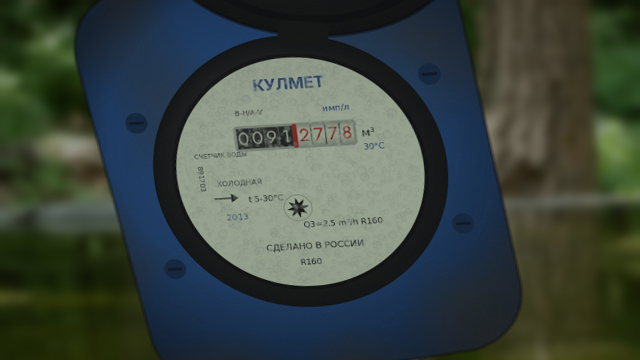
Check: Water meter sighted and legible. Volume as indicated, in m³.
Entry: 91.2778 m³
